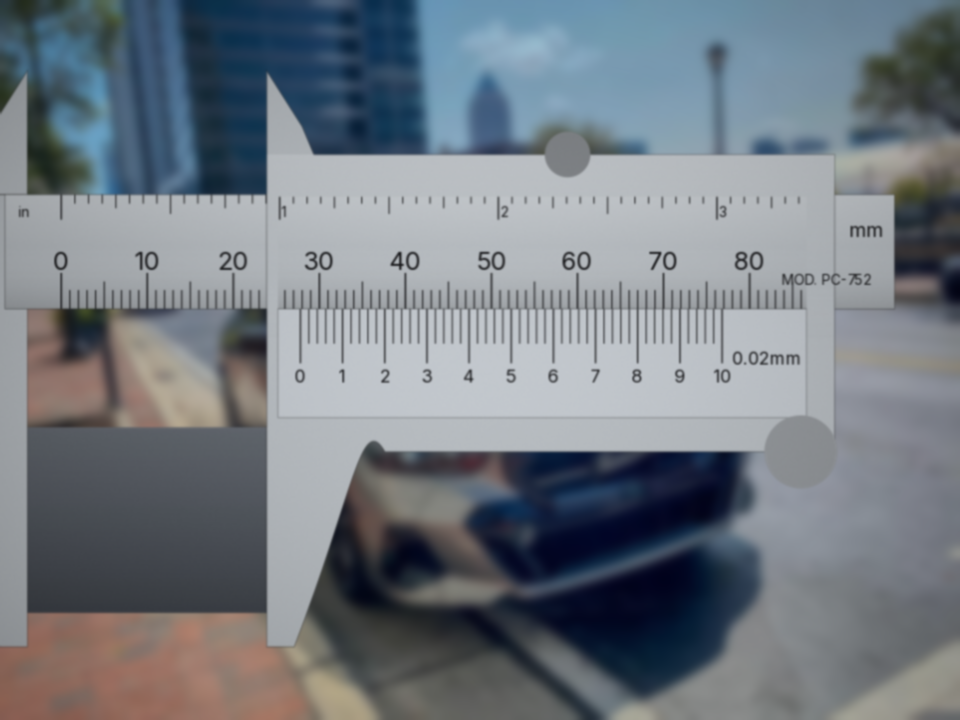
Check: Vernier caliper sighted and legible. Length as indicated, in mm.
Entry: 27.8 mm
